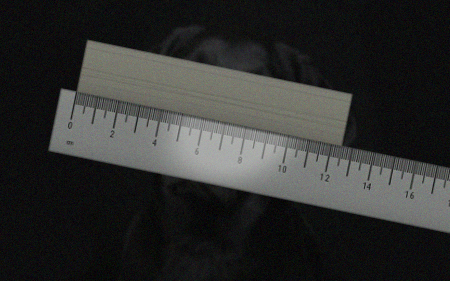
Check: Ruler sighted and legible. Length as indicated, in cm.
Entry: 12.5 cm
